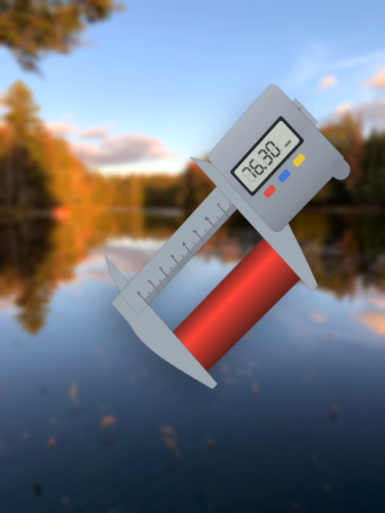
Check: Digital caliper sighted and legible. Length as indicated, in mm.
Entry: 76.30 mm
